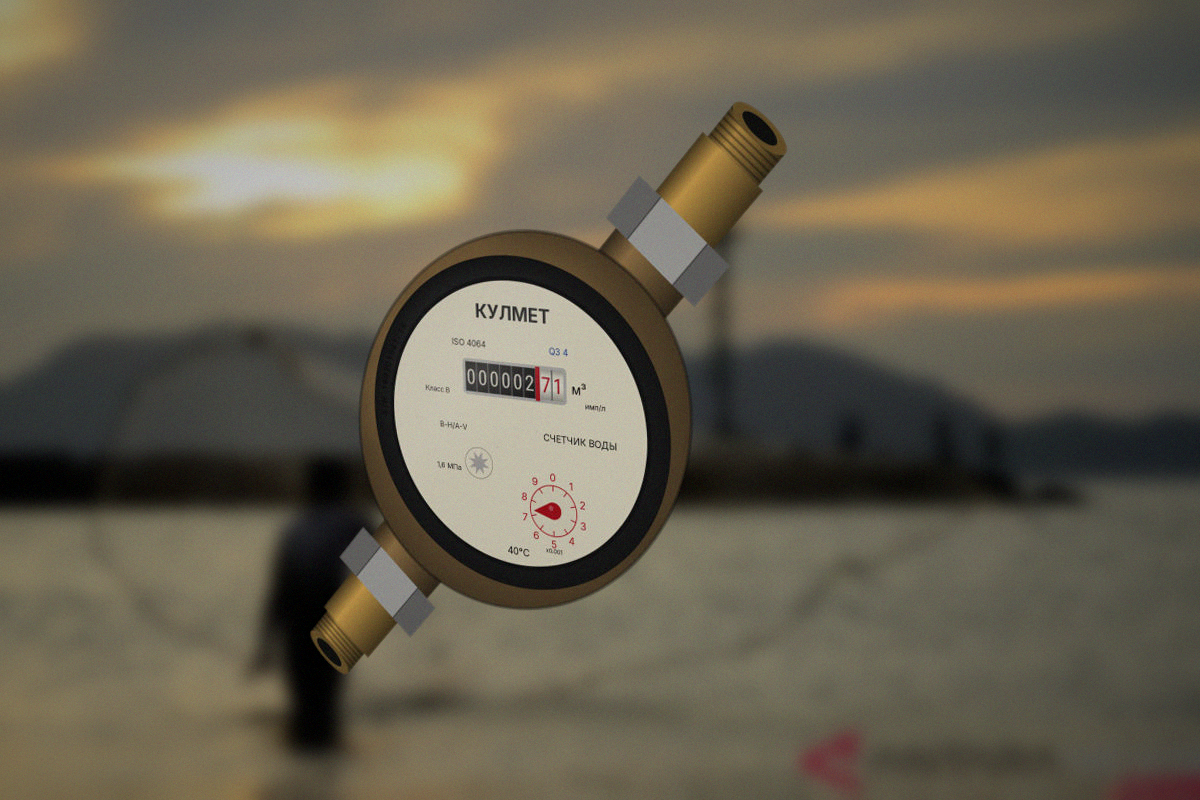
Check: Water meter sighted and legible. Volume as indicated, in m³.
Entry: 2.717 m³
